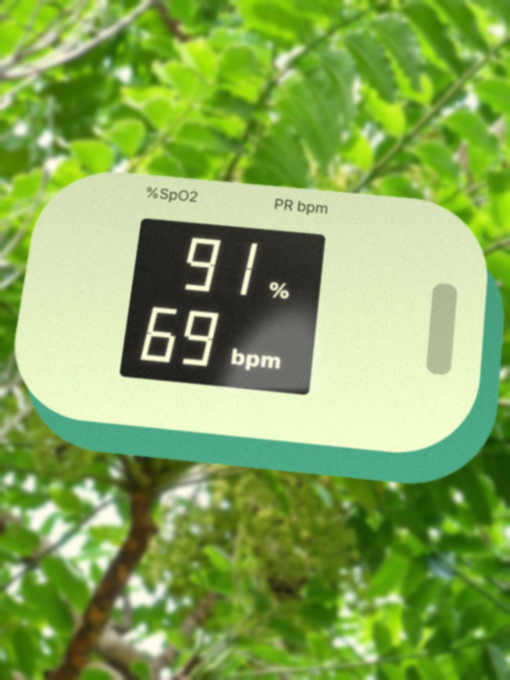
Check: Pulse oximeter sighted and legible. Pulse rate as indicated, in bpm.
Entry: 69 bpm
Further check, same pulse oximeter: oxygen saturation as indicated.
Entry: 91 %
